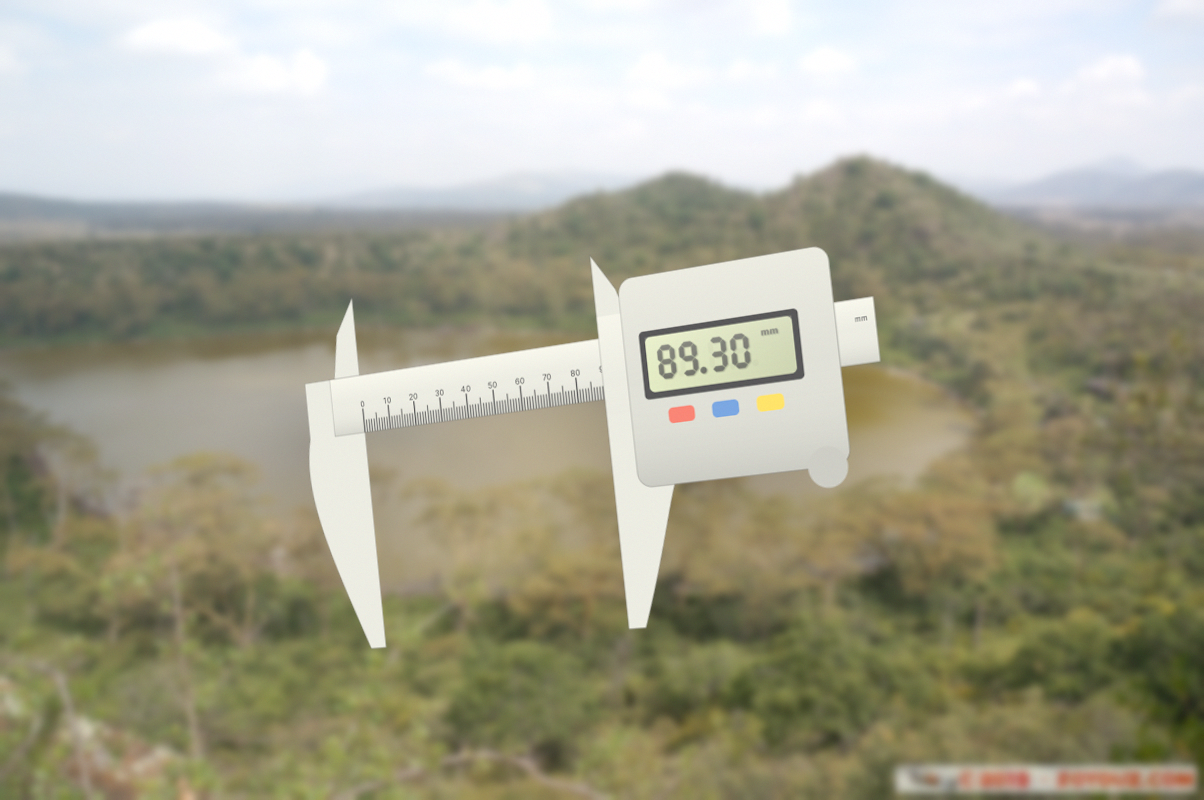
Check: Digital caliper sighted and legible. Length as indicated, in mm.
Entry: 89.30 mm
